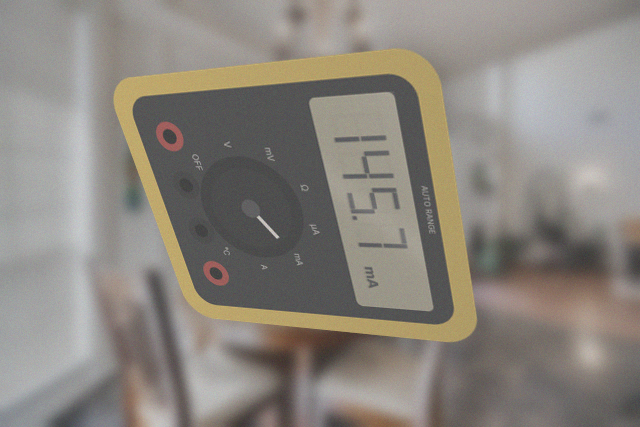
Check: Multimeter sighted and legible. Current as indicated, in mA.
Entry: 145.7 mA
